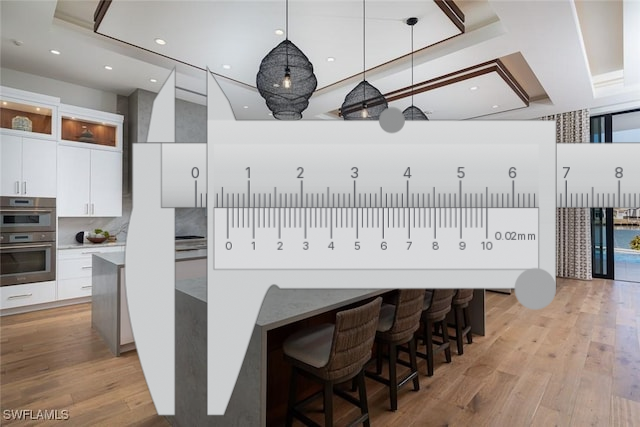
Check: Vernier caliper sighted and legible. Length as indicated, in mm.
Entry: 6.0 mm
